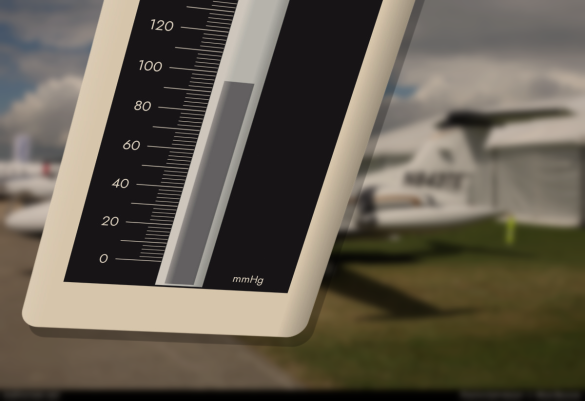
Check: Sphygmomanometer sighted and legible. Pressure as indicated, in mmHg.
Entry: 96 mmHg
